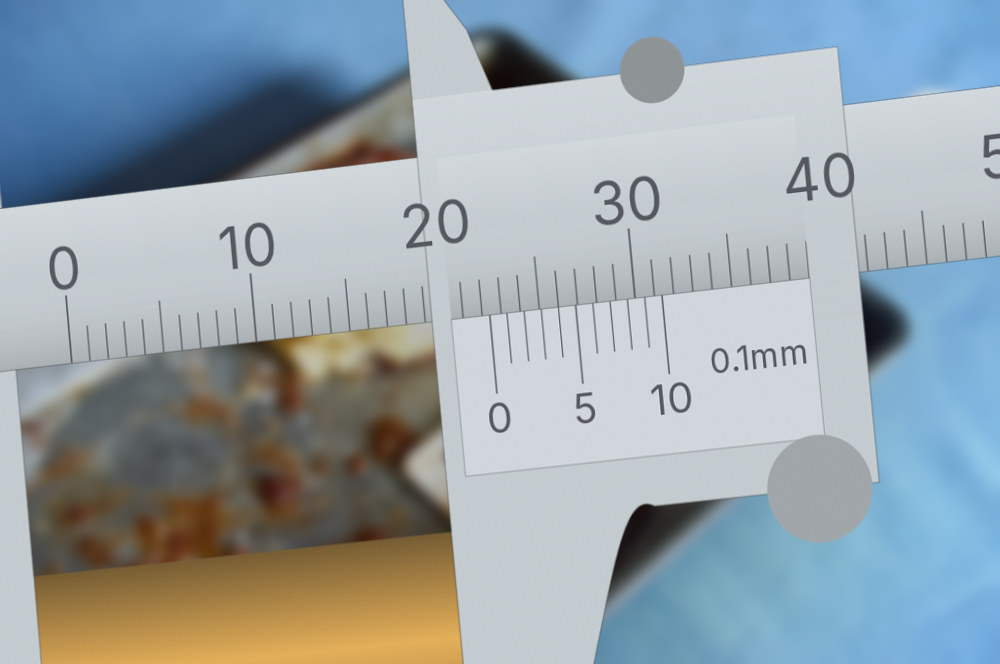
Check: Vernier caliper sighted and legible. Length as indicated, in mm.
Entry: 22.4 mm
